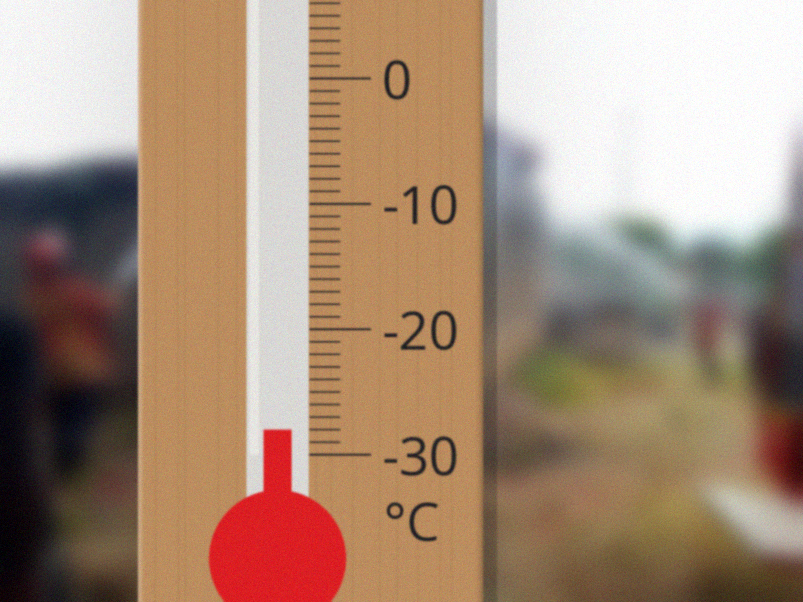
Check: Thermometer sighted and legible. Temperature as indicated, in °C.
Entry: -28 °C
